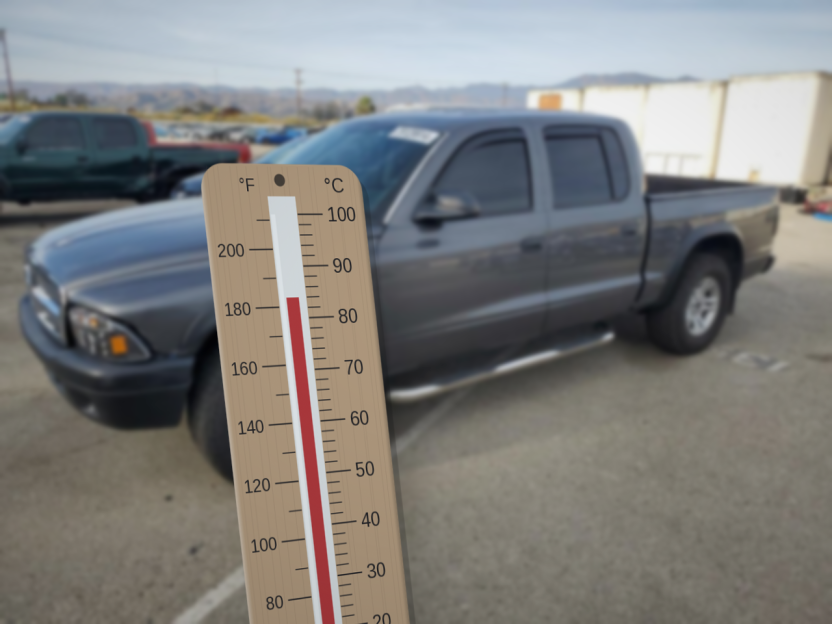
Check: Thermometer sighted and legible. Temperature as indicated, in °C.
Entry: 84 °C
